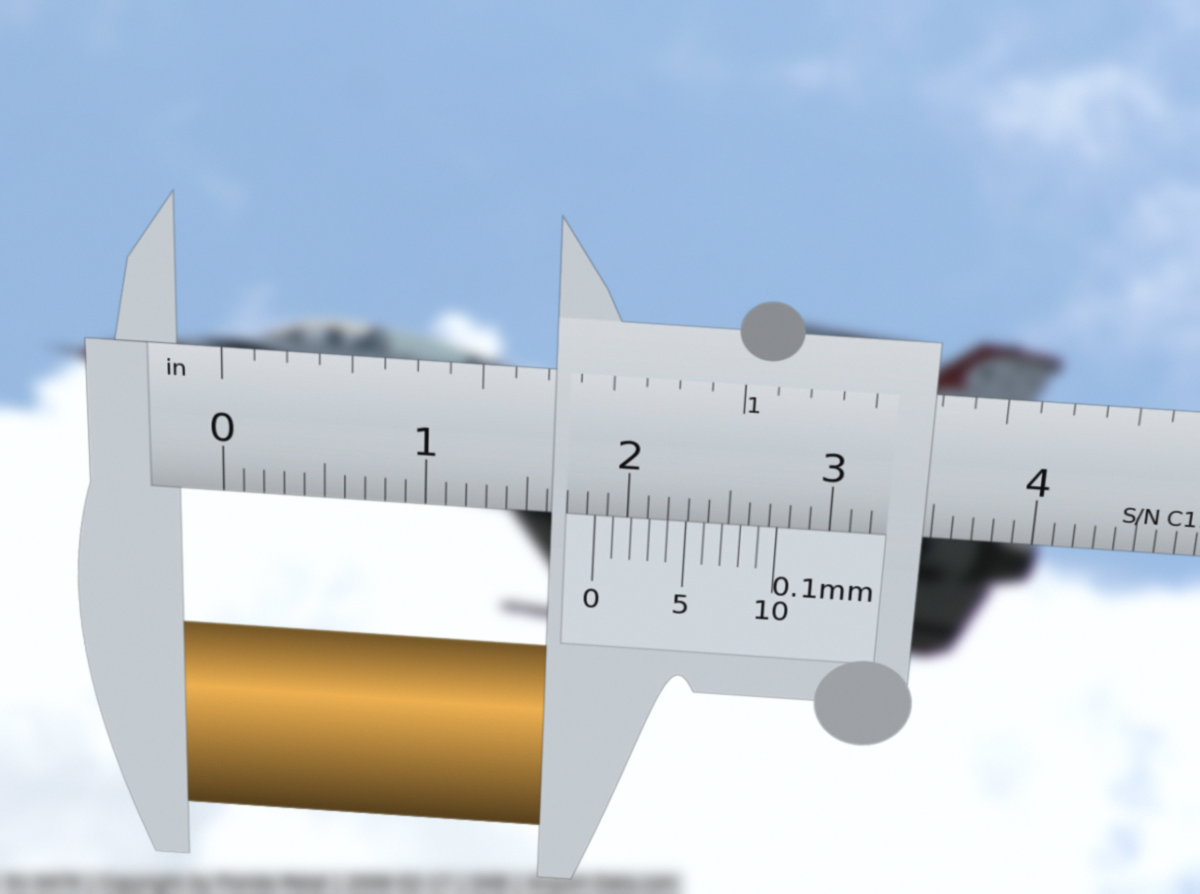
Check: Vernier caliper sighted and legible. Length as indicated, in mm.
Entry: 18.4 mm
